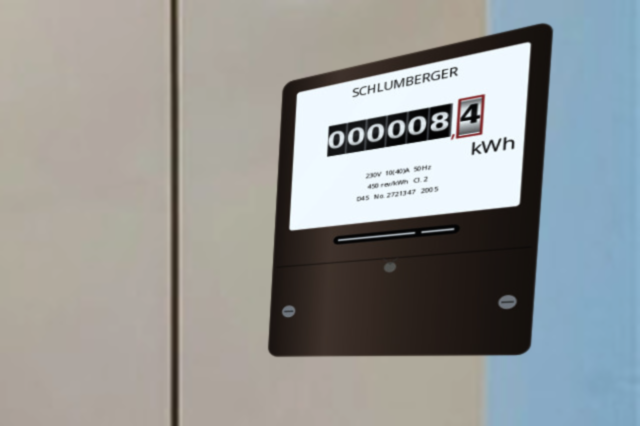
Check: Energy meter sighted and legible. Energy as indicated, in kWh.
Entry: 8.4 kWh
